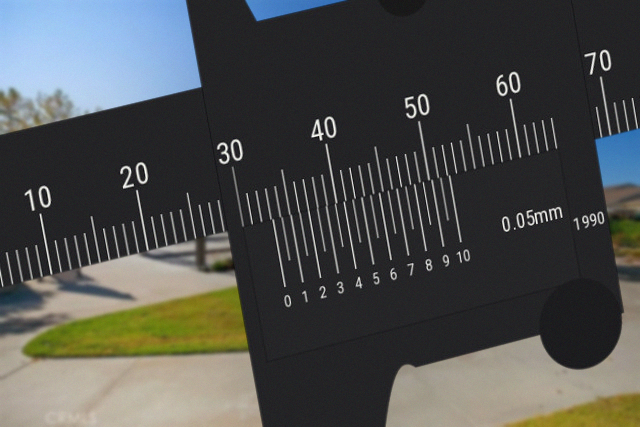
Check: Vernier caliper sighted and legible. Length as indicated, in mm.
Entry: 33.2 mm
